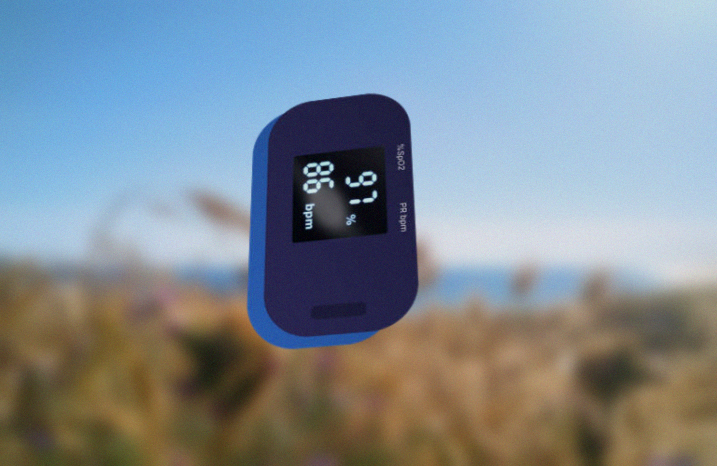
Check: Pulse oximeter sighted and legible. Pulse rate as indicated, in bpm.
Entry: 86 bpm
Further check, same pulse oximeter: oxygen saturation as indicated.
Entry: 97 %
